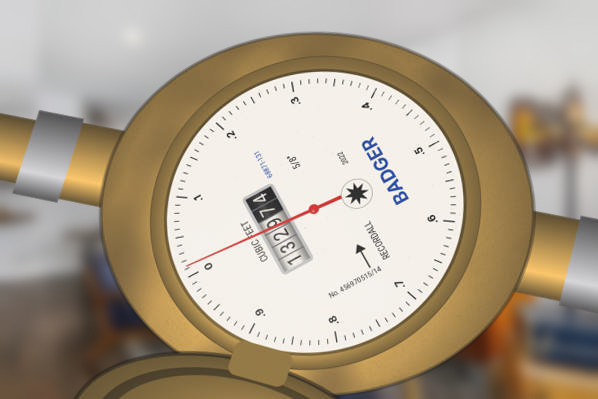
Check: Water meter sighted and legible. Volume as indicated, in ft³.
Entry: 132974.01 ft³
